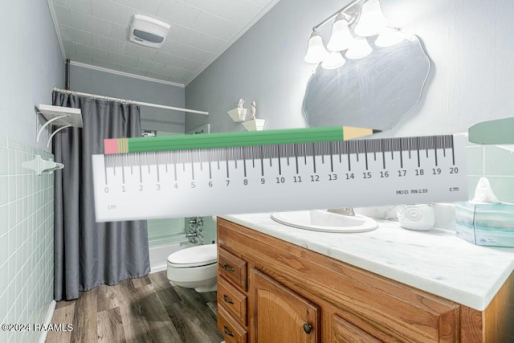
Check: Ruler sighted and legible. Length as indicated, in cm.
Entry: 16 cm
